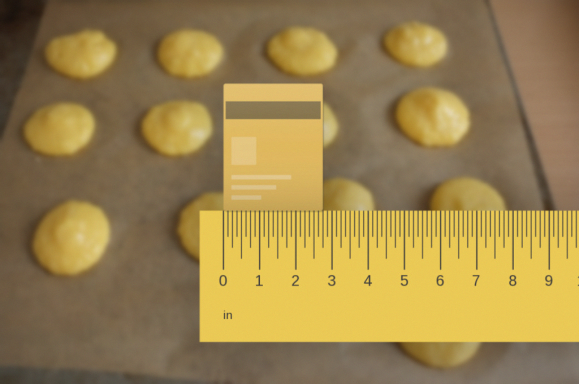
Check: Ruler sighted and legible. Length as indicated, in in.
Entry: 2.75 in
